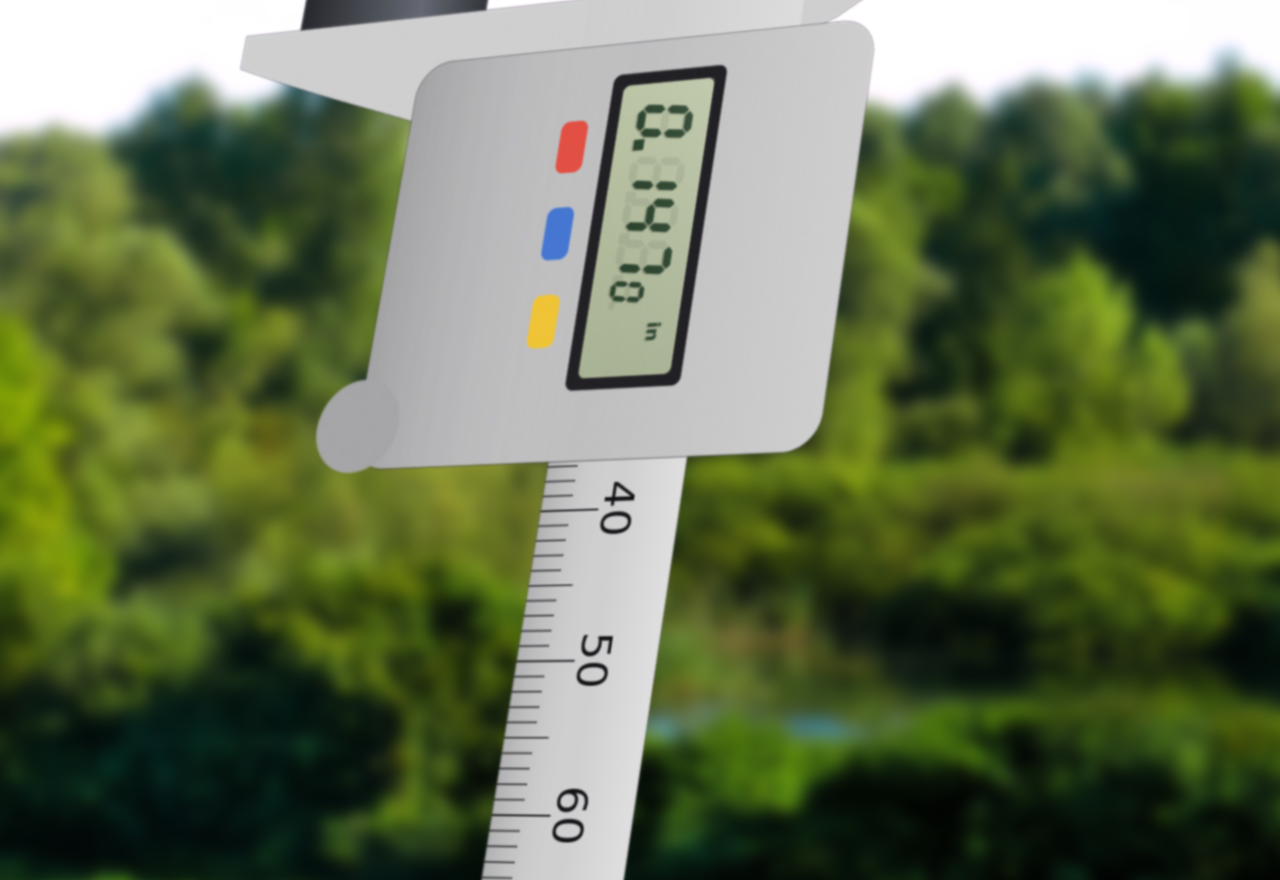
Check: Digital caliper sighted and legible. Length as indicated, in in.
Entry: 0.1470 in
